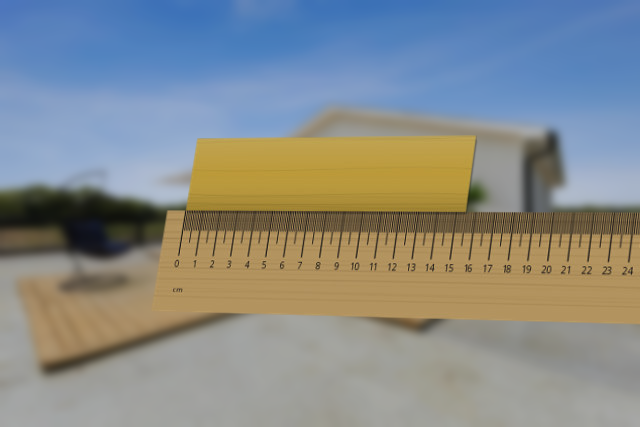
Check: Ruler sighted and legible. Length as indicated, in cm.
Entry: 15.5 cm
